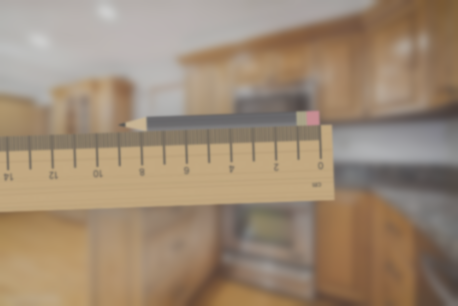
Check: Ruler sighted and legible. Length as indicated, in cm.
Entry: 9 cm
